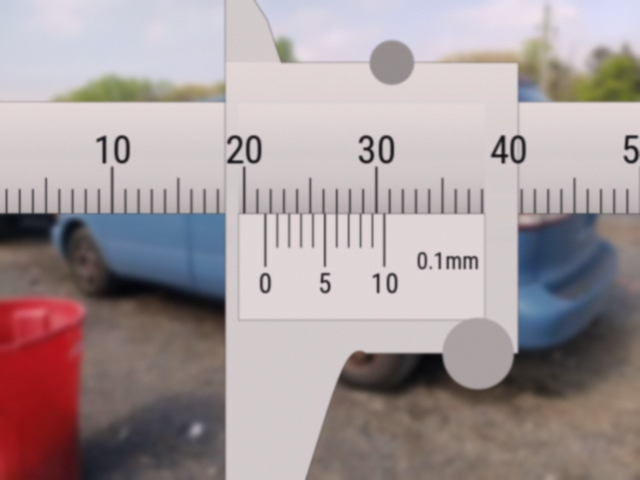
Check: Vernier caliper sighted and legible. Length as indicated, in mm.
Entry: 21.6 mm
